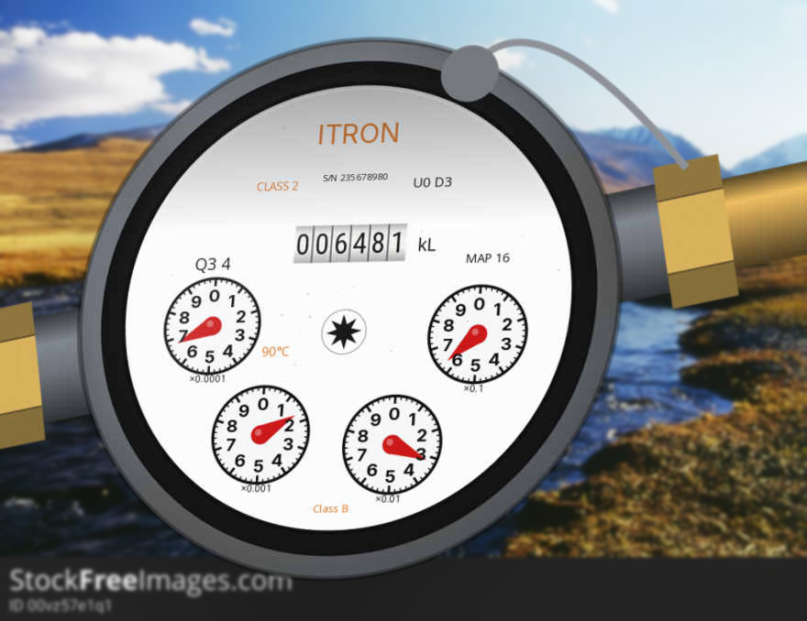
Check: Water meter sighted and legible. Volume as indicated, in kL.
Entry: 6481.6316 kL
